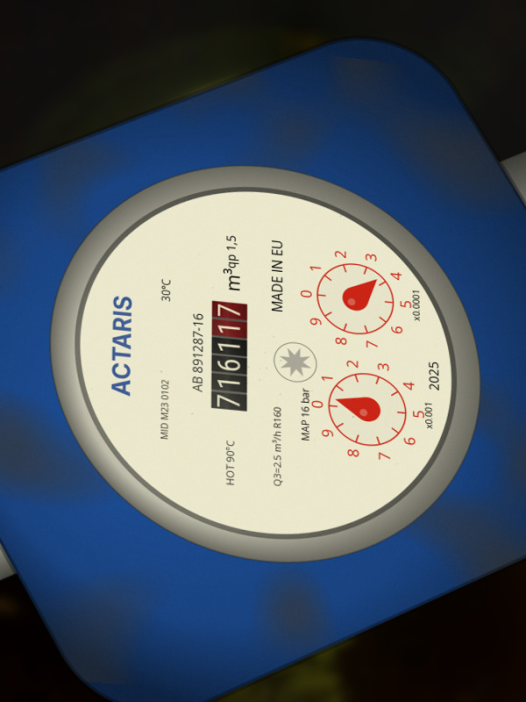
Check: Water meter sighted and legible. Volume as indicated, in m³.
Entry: 7161.1703 m³
